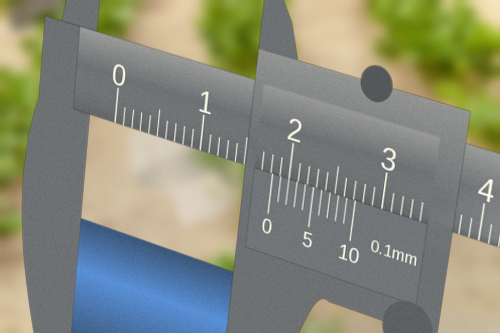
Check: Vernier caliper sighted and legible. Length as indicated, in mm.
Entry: 18.2 mm
